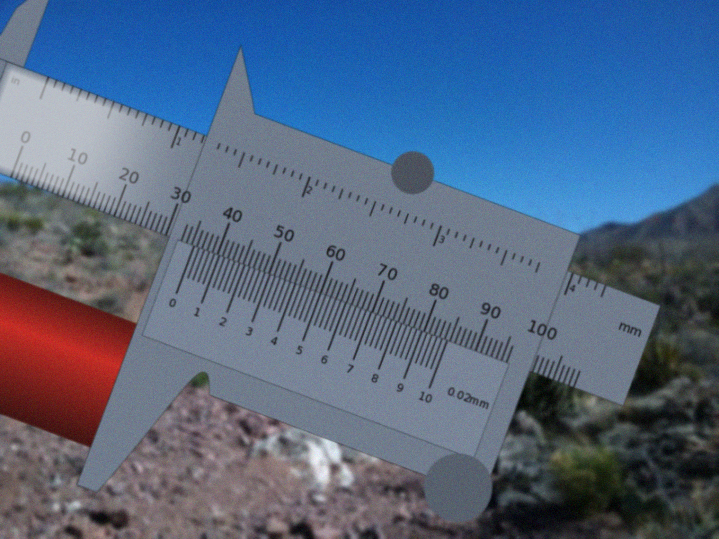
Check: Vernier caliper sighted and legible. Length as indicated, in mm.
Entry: 35.5 mm
